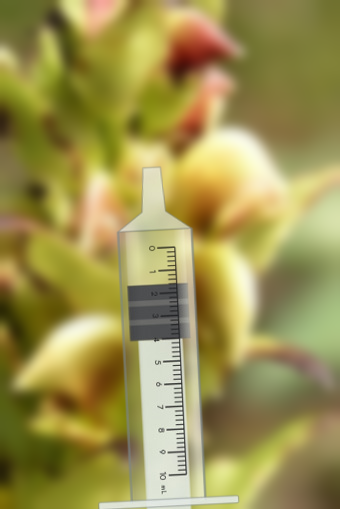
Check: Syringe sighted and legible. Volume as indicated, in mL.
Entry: 1.6 mL
